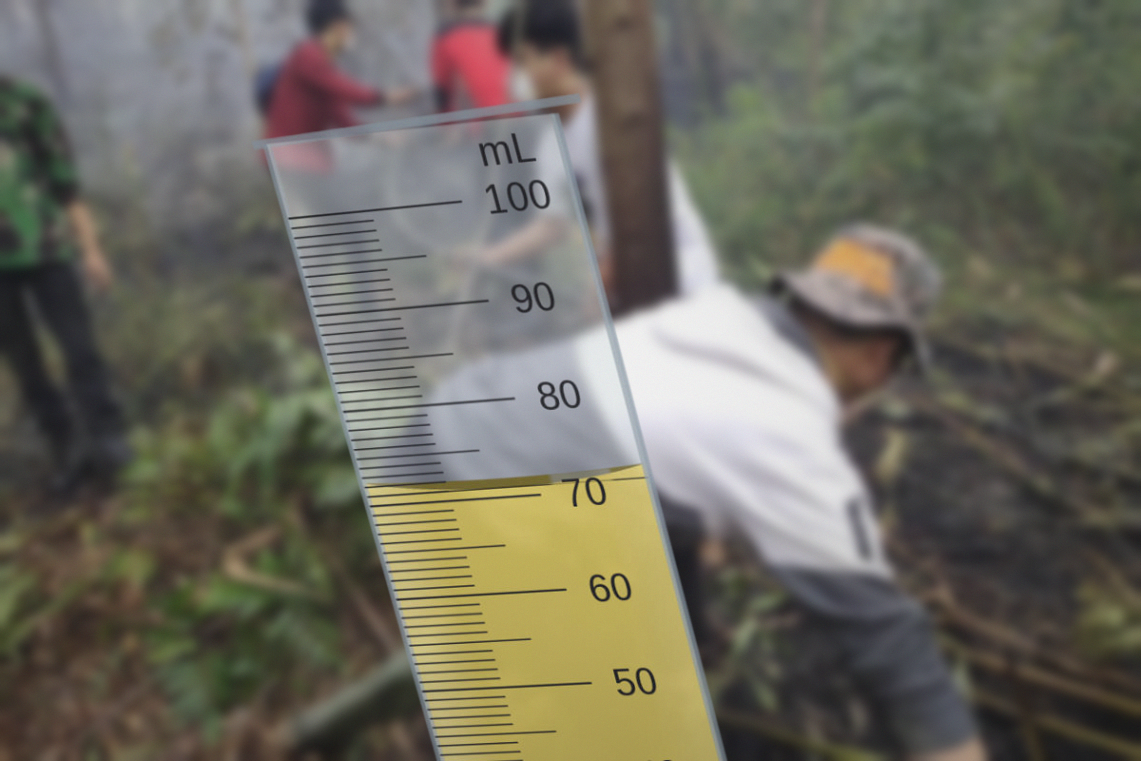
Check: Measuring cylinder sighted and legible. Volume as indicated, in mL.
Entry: 71 mL
